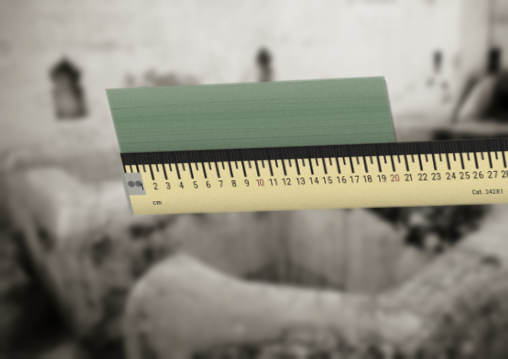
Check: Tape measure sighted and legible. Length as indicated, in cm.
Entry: 20.5 cm
